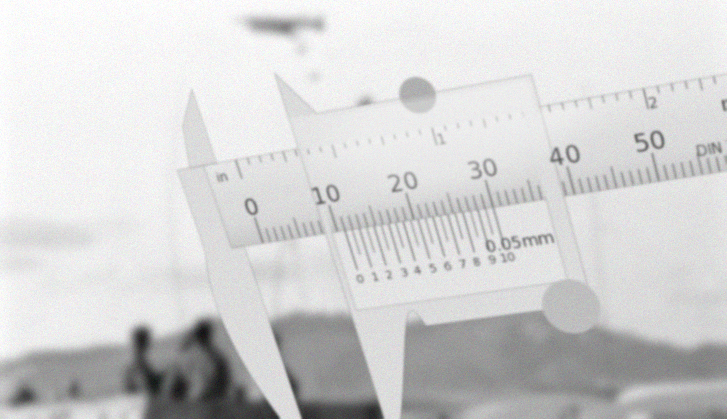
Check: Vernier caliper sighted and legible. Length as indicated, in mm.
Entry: 11.0 mm
